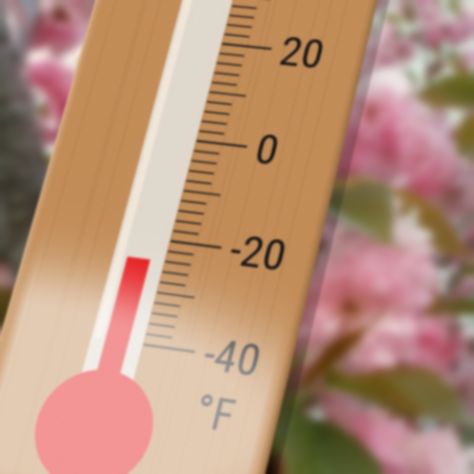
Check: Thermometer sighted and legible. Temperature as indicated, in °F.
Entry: -24 °F
